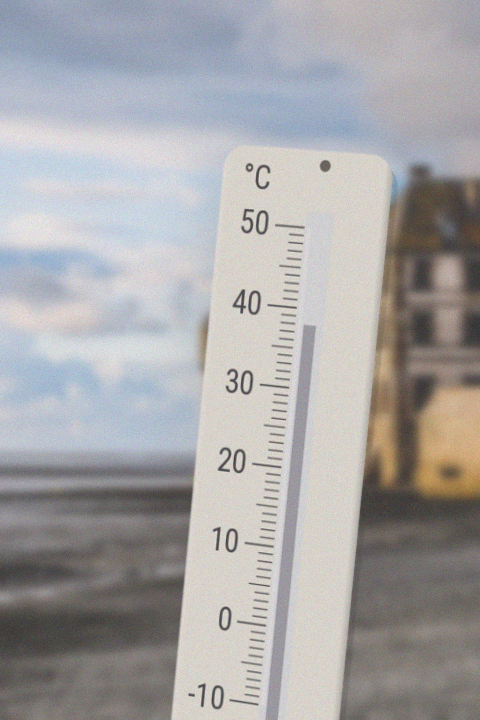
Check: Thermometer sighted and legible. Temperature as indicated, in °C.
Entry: 38 °C
